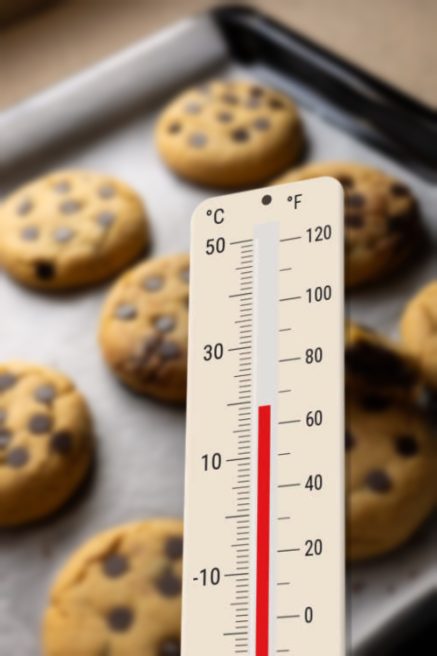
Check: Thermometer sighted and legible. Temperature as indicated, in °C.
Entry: 19 °C
